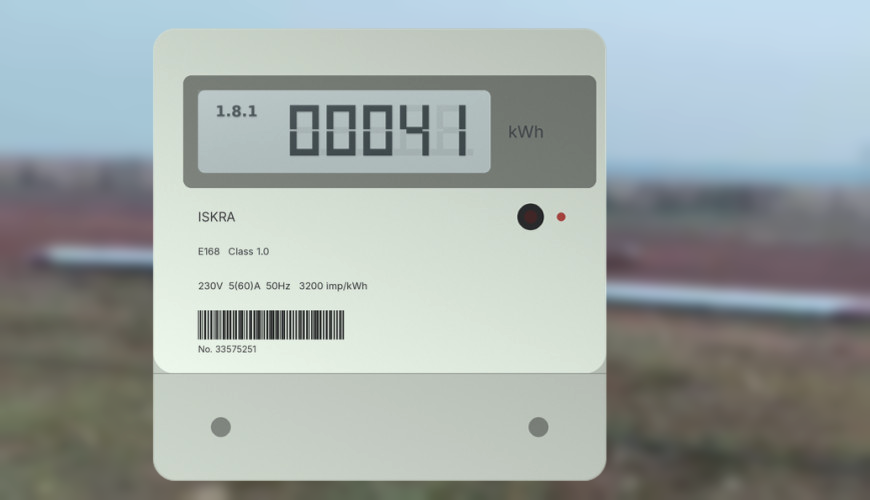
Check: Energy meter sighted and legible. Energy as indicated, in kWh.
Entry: 41 kWh
